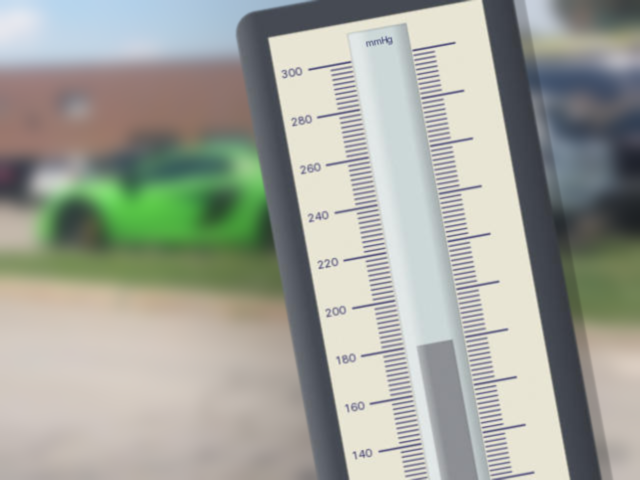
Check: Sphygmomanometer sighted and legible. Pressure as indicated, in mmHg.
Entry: 180 mmHg
